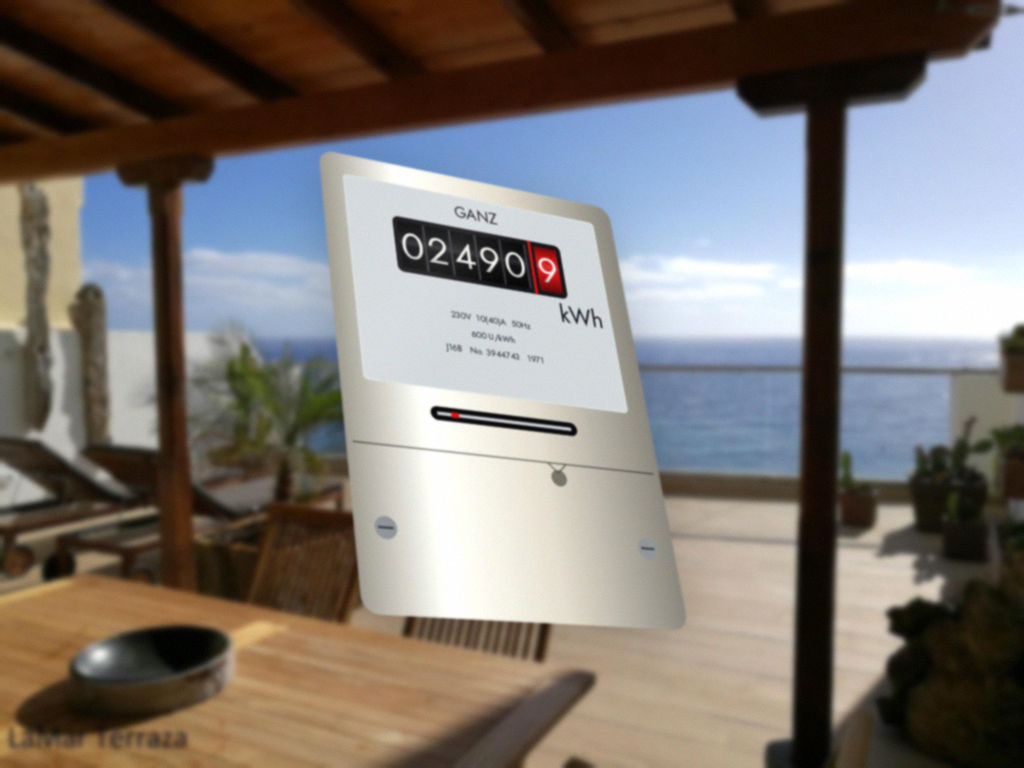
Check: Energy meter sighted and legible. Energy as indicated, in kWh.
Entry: 2490.9 kWh
